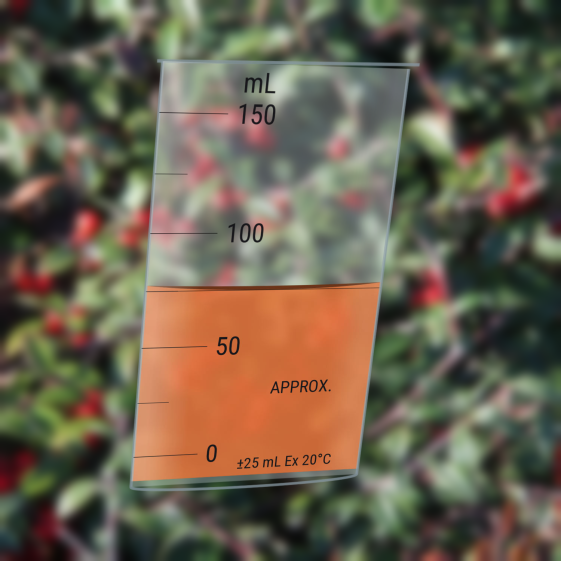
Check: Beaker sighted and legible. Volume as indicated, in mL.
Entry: 75 mL
